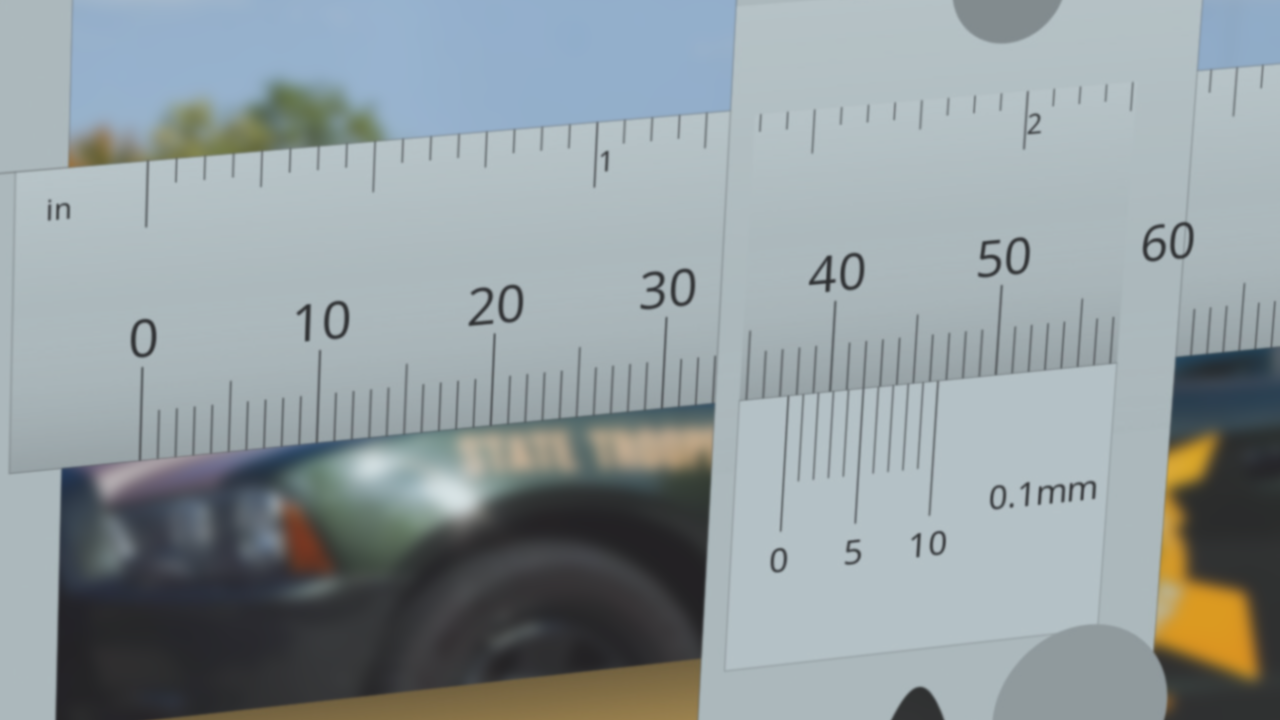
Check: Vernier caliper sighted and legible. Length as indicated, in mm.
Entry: 37.5 mm
